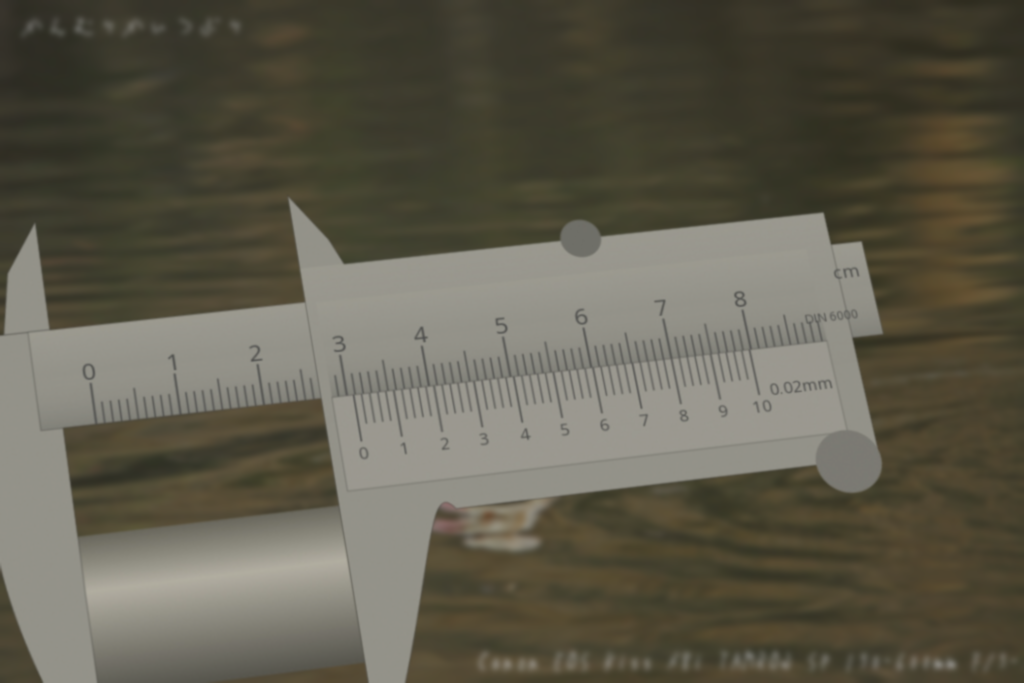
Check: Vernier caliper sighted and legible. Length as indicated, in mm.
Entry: 30.8 mm
